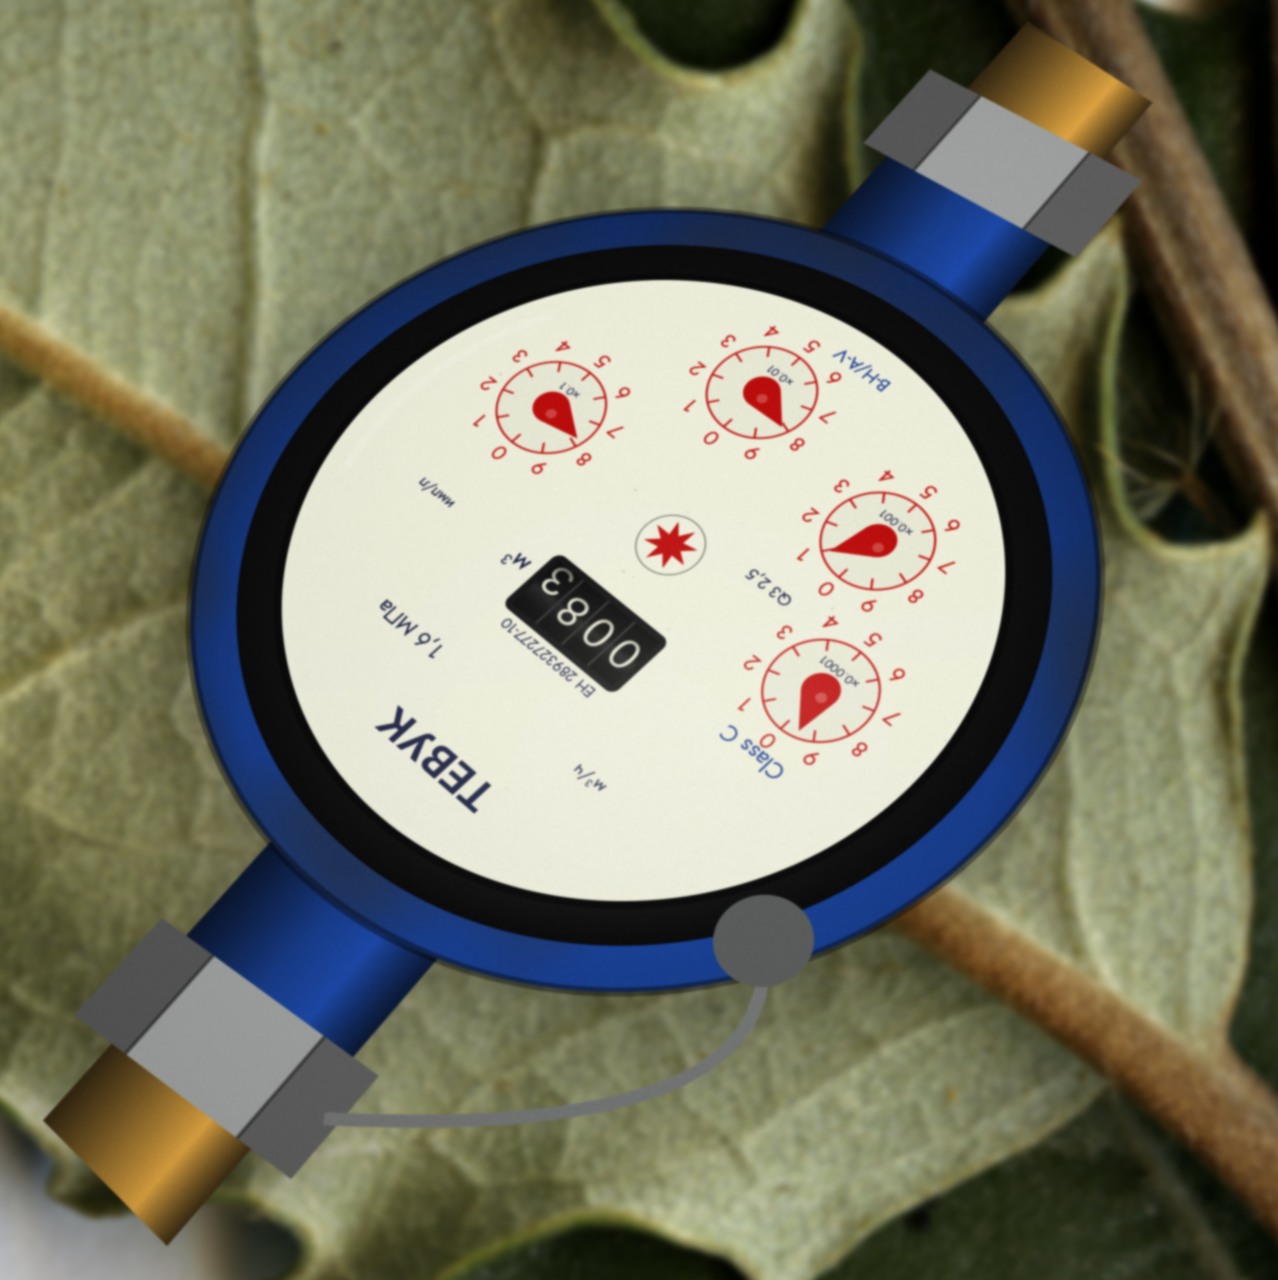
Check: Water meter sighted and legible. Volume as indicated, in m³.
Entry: 82.7809 m³
